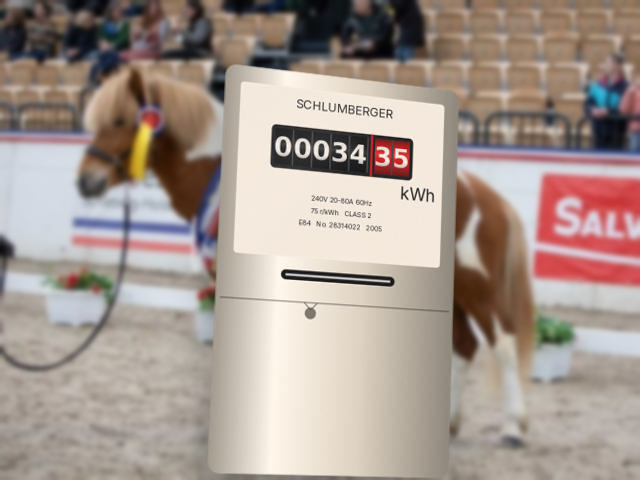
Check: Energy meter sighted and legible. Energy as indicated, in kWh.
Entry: 34.35 kWh
